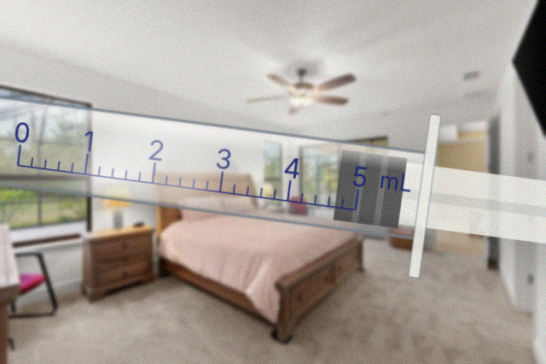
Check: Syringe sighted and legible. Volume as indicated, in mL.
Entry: 4.7 mL
